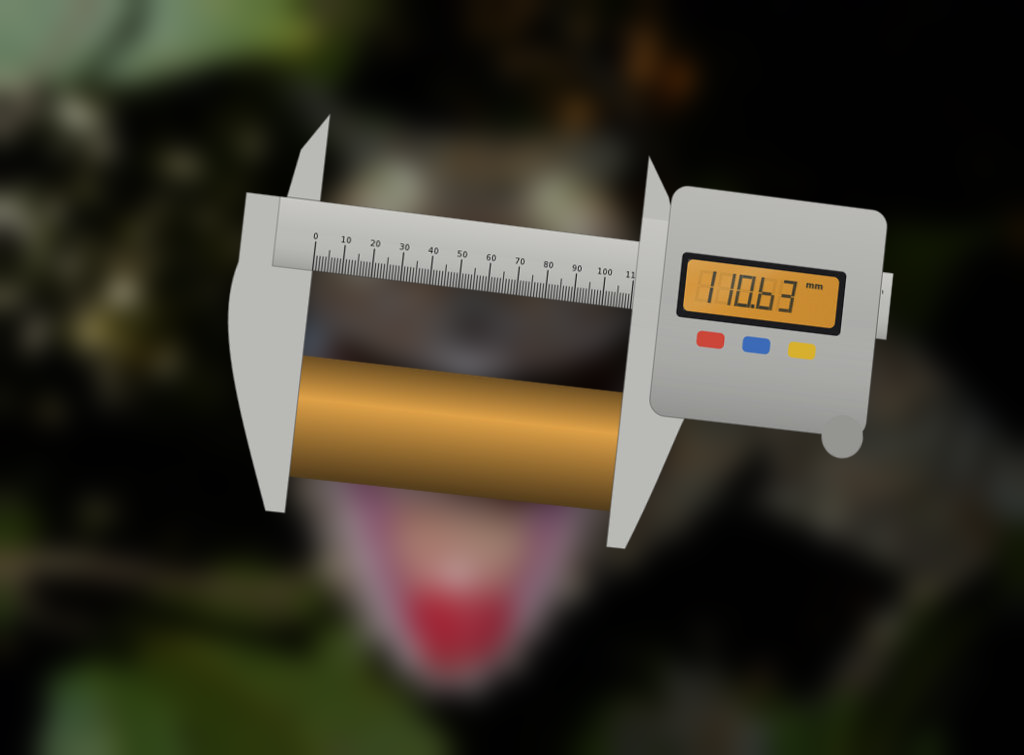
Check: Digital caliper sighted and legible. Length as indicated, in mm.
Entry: 110.63 mm
